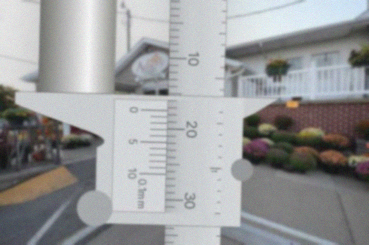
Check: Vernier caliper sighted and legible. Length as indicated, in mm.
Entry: 17.4 mm
